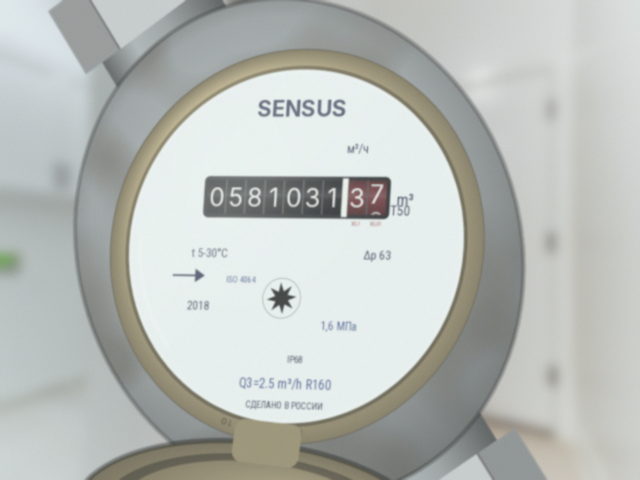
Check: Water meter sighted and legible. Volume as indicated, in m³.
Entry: 581031.37 m³
